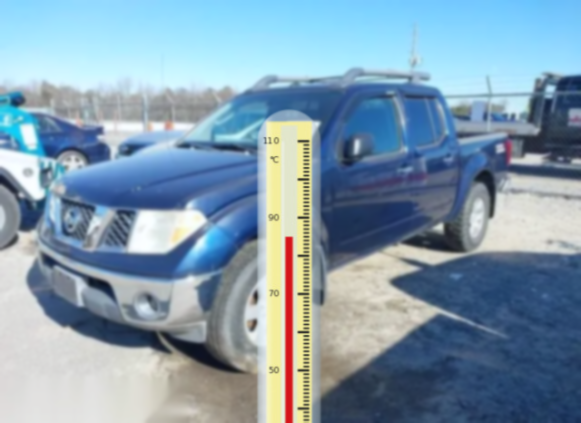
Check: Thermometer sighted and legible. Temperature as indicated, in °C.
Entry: 85 °C
